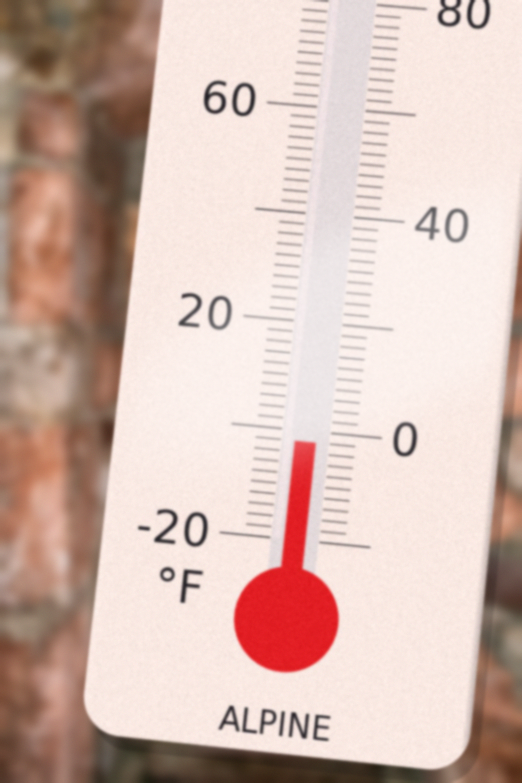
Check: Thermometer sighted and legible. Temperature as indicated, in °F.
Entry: -2 °F
